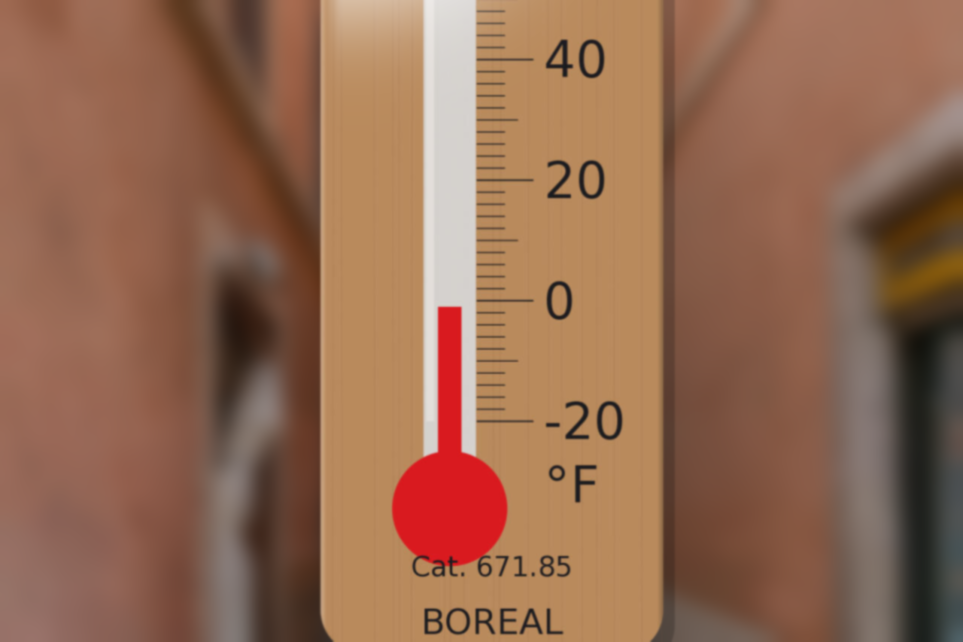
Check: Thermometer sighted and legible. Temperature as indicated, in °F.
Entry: -1 °F
